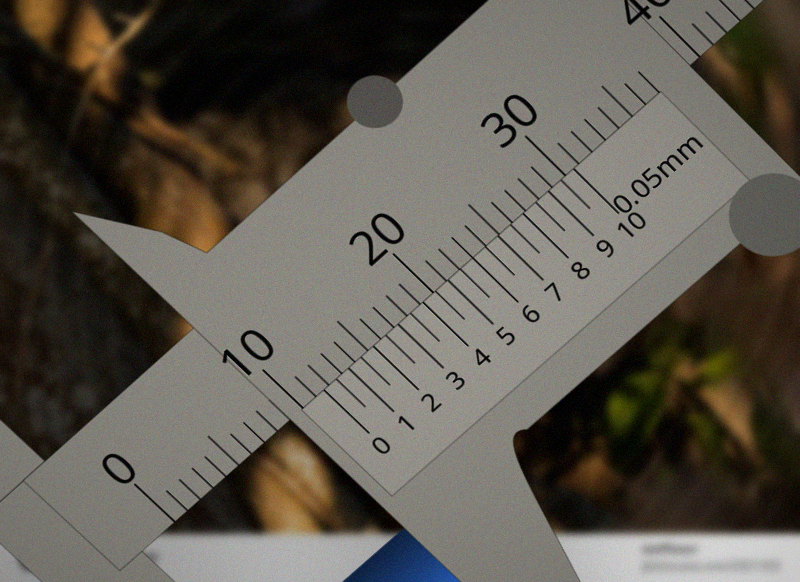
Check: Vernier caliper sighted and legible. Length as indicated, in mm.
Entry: 11.6 mm
